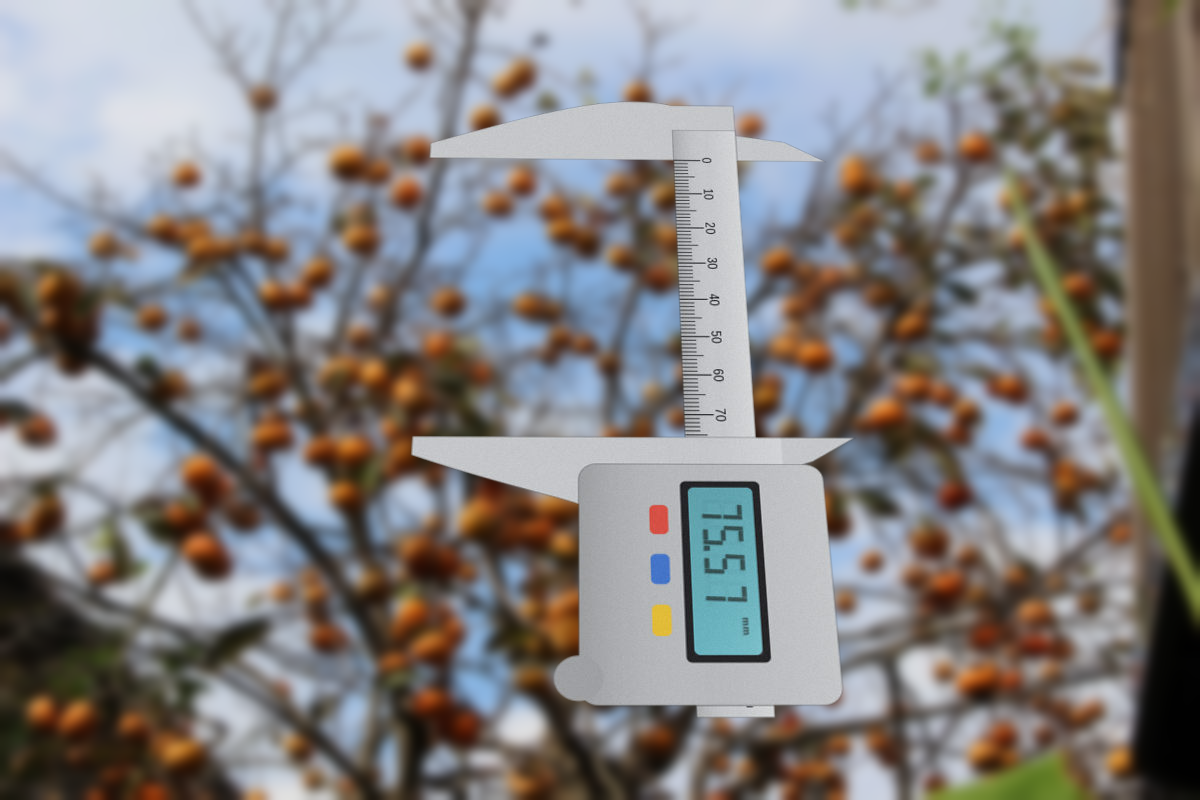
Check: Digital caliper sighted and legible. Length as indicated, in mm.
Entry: 75.57 mm
